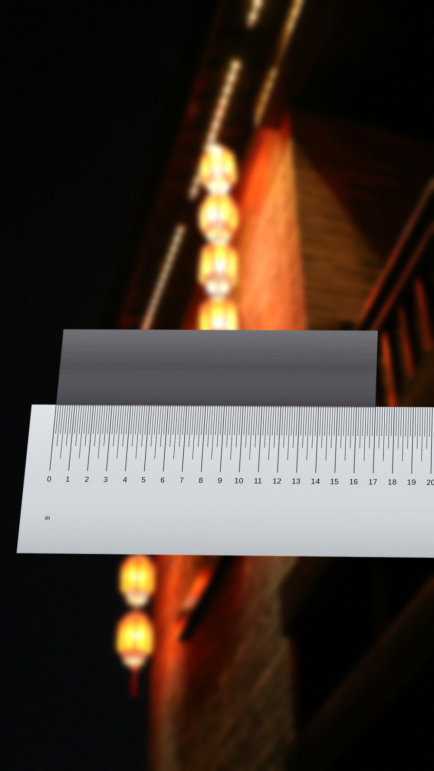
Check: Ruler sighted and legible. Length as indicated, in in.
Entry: 17 in
